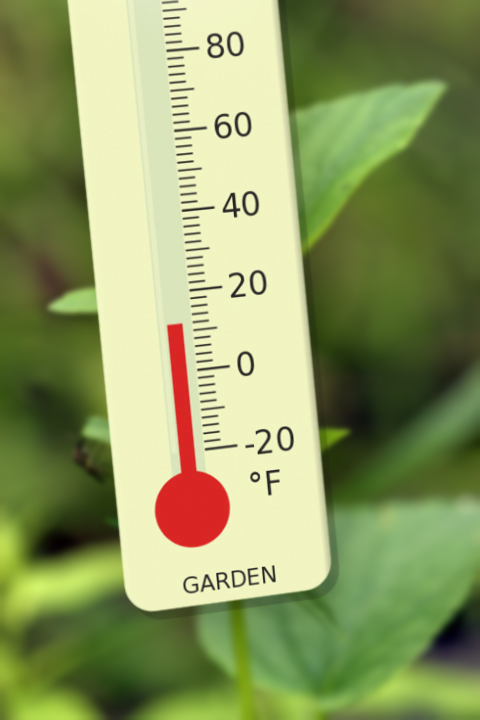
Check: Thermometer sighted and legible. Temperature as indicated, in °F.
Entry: 12 °F
